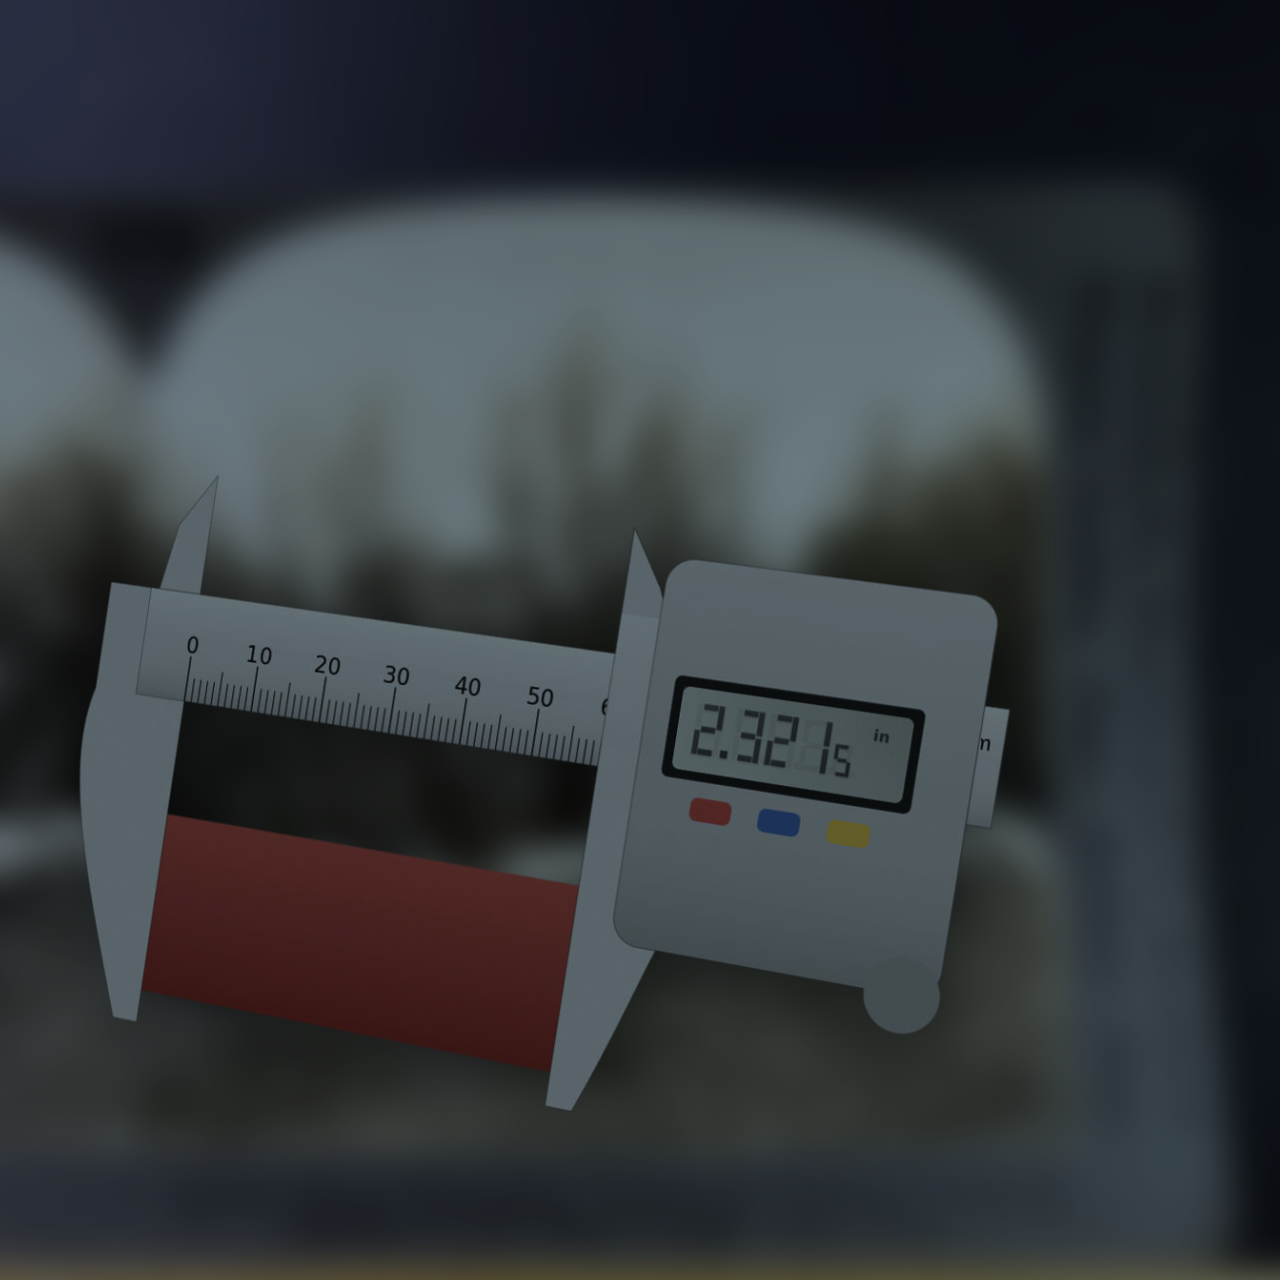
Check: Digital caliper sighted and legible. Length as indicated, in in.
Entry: 2.3215 in
